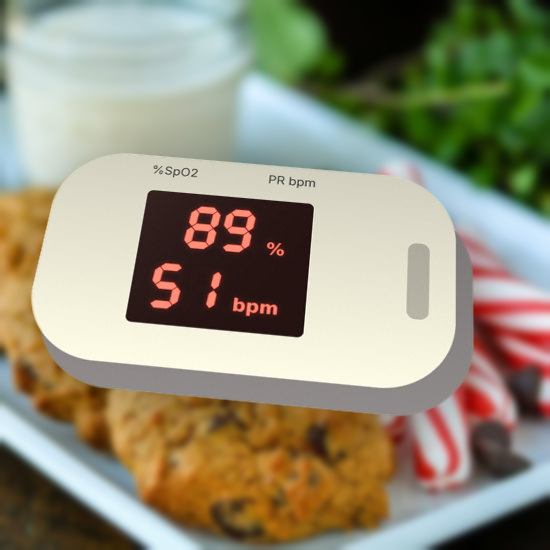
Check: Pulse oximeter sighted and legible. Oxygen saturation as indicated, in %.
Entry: 89 %
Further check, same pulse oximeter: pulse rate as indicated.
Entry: 51 bpm
